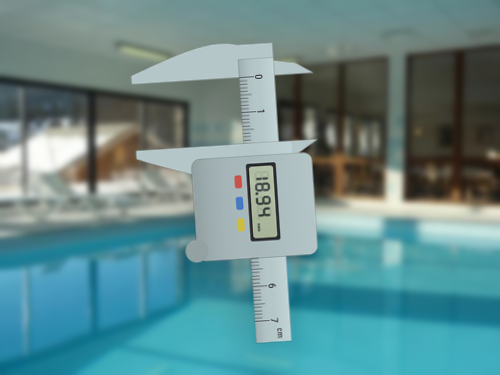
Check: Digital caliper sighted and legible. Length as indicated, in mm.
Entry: 18.94 mm
